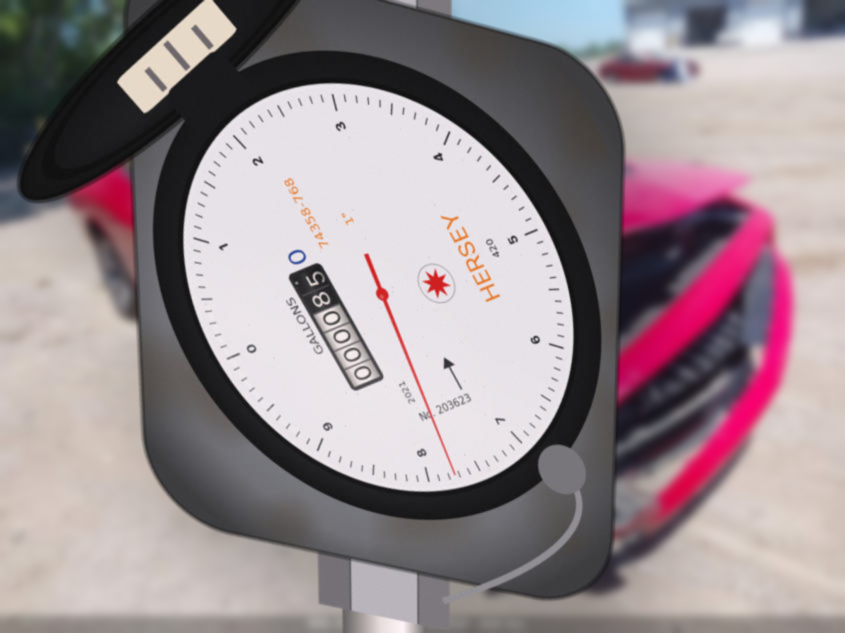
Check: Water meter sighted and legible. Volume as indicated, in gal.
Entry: 847.7 gal
